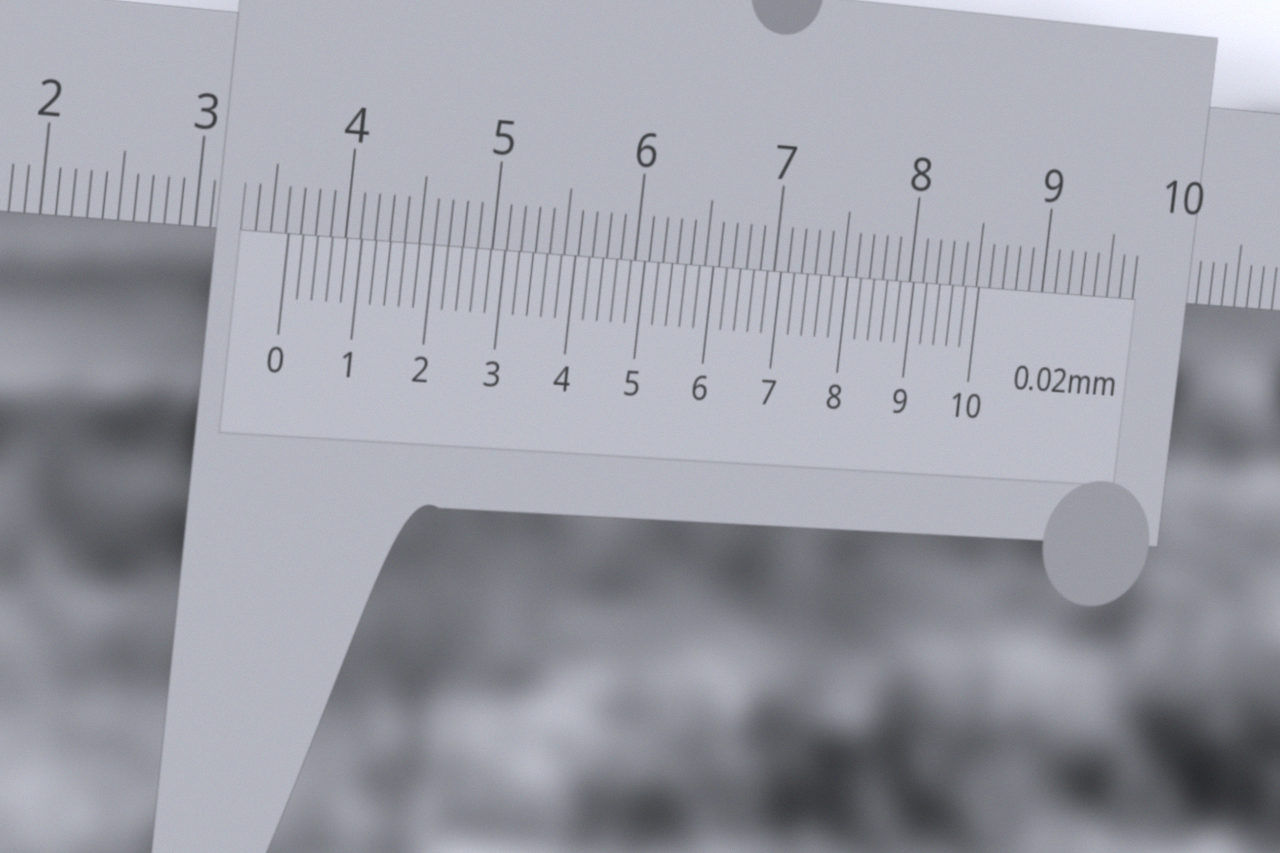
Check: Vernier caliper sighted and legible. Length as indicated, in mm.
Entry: 36.2 mm
